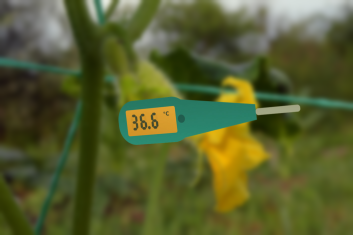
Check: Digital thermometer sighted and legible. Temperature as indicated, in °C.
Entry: 36.6 °C
